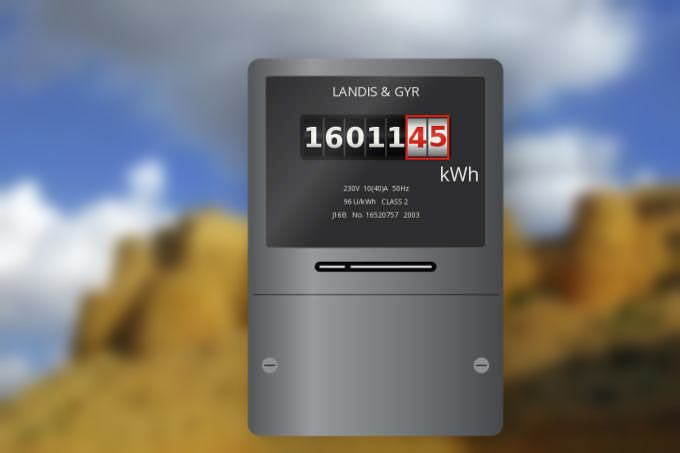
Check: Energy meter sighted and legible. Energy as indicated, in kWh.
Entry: 16011.45 kWh
